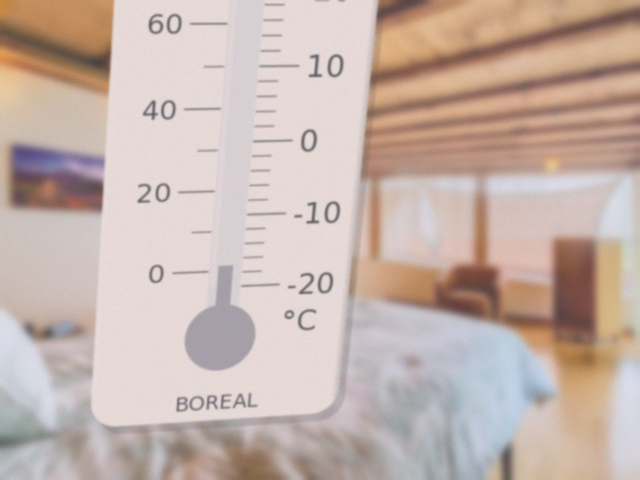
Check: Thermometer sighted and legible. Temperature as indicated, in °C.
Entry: -17 °C
